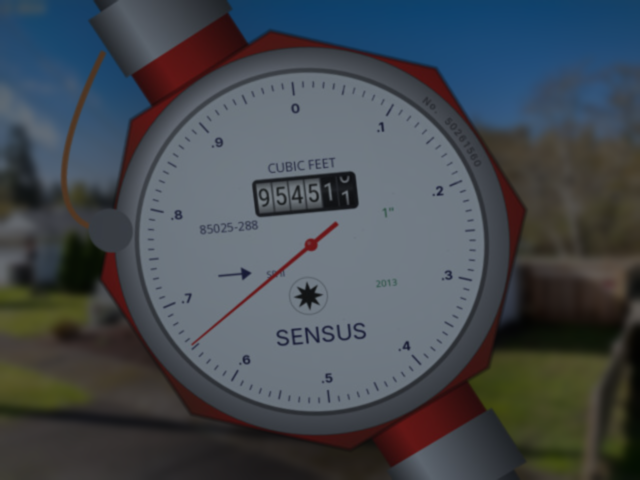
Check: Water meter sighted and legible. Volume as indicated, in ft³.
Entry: 954510.65 ft³
